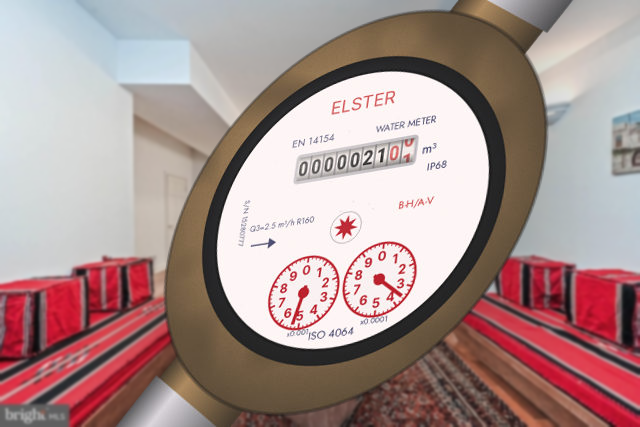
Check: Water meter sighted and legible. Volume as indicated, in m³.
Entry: 21.0053 m³
